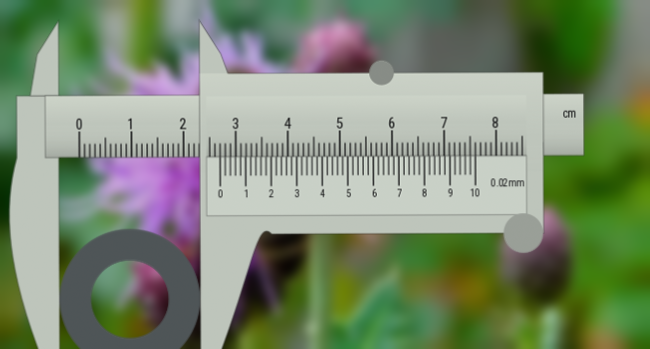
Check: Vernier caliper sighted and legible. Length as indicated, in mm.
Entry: 27.0 mm
